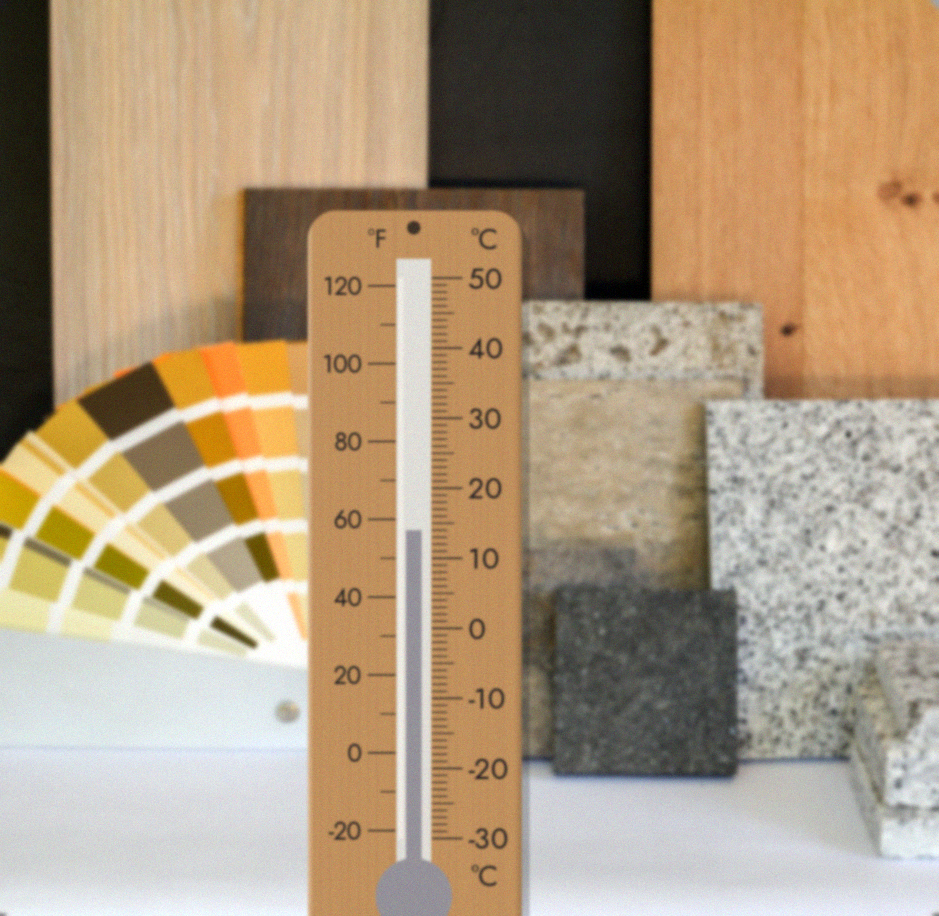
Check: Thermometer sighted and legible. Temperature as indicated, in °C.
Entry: 14 °C
